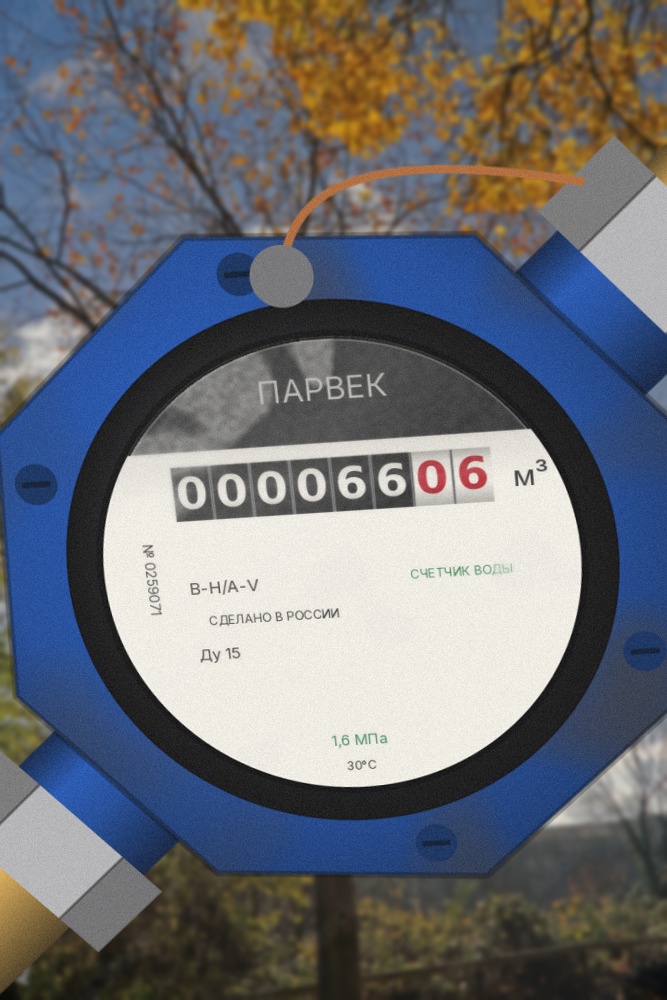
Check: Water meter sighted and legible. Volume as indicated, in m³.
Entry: 66.06 m³
